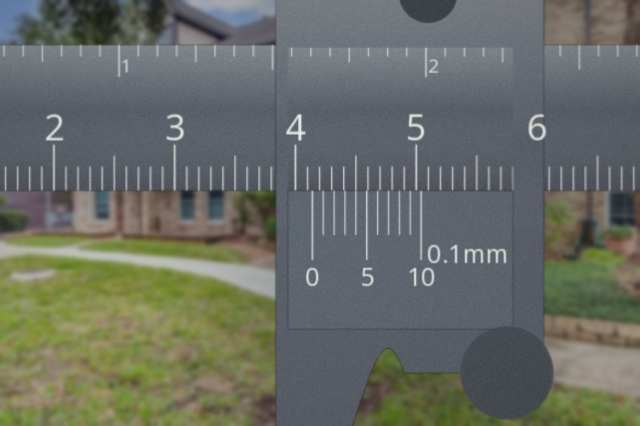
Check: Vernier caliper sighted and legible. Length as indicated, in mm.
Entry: 41.4 mm
